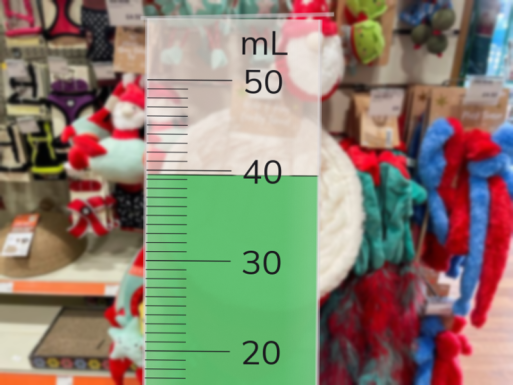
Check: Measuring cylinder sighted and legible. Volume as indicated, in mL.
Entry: 39.5 mL
